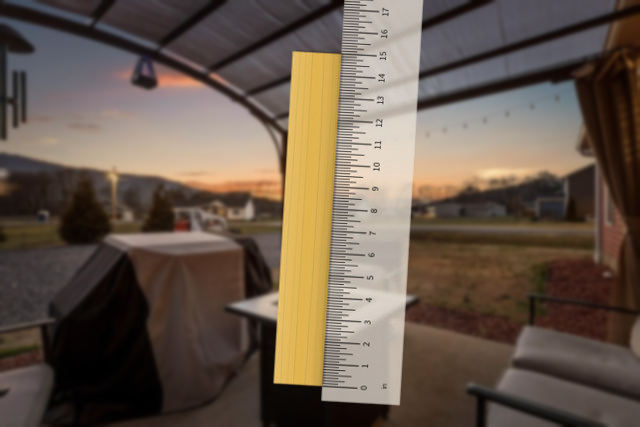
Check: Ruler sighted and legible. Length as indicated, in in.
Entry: 15 in
